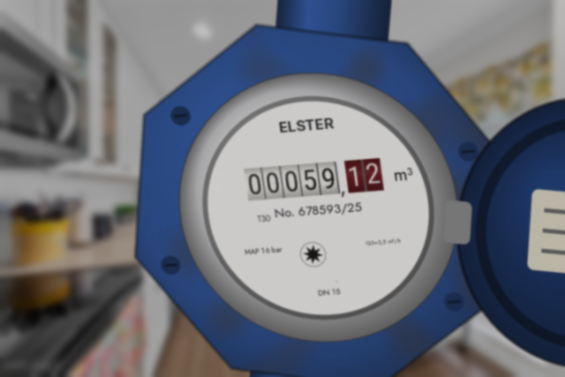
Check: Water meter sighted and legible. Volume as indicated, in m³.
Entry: 59.12 m³
